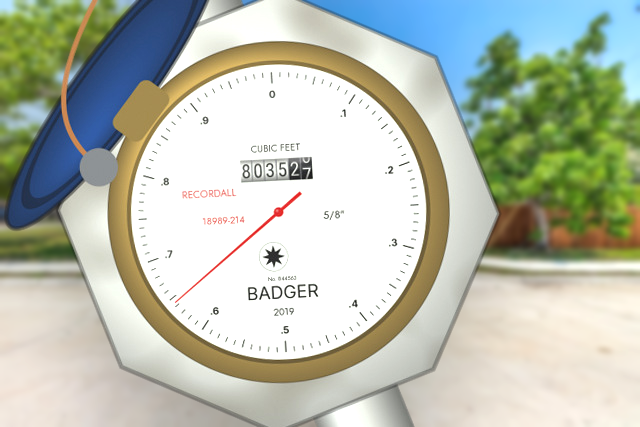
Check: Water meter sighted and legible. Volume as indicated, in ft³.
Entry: 803526.64 ft³
